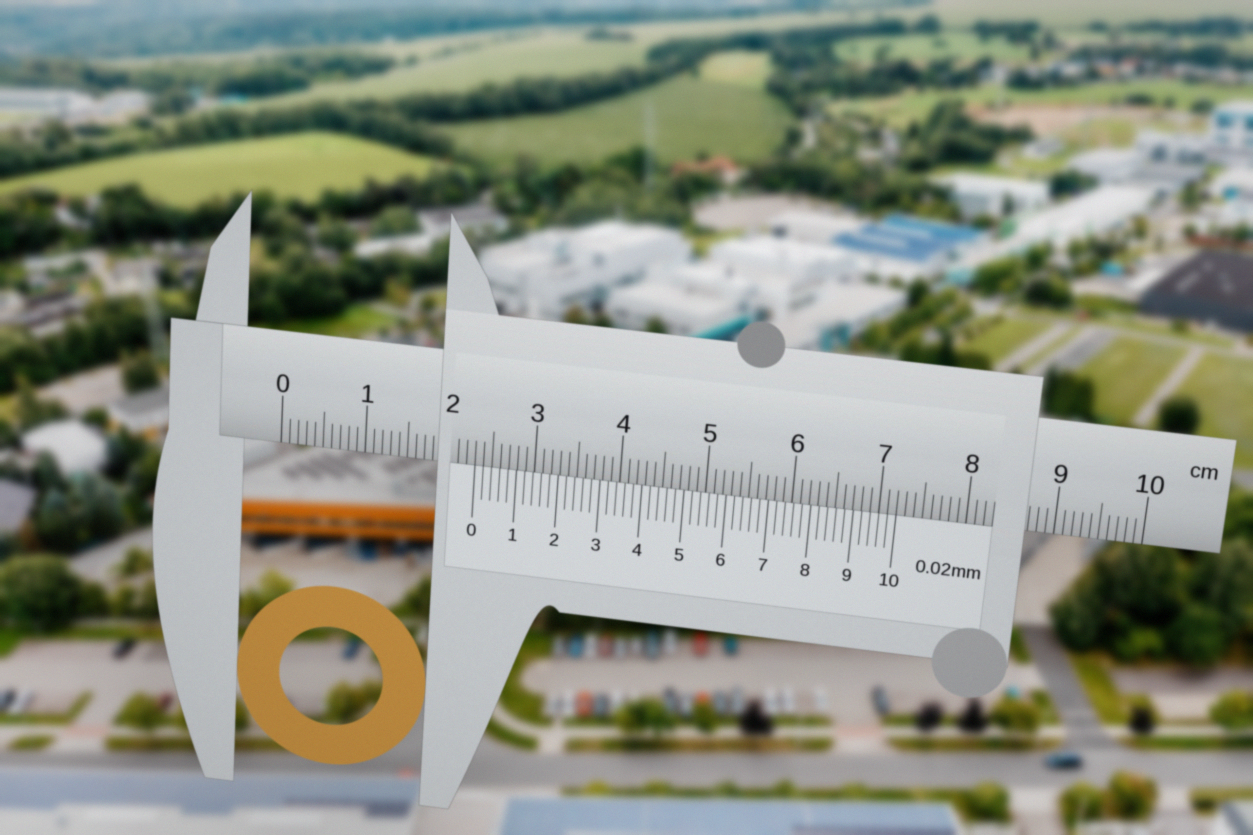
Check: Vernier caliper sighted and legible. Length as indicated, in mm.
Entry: 23.0 mm
